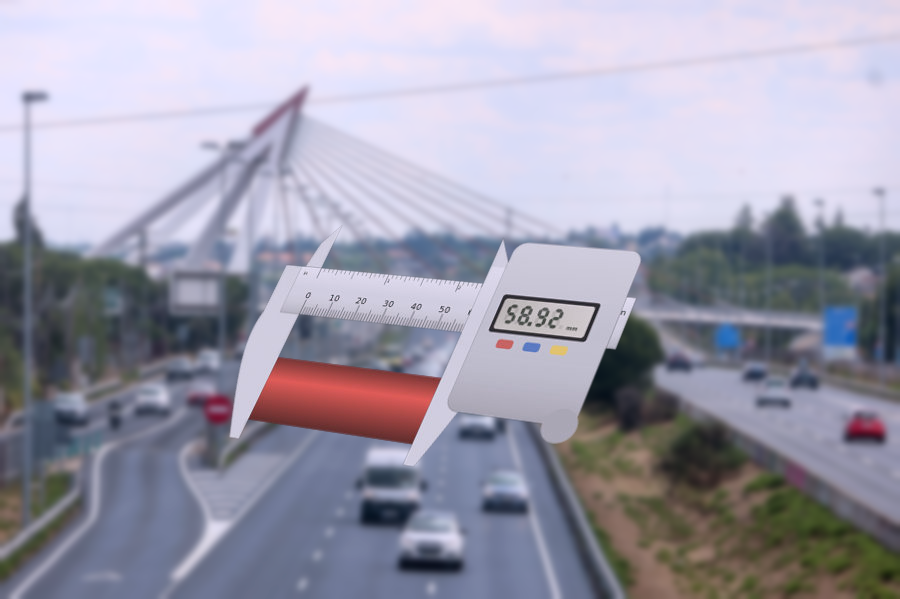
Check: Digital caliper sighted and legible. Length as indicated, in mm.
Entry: 58.92 mm
